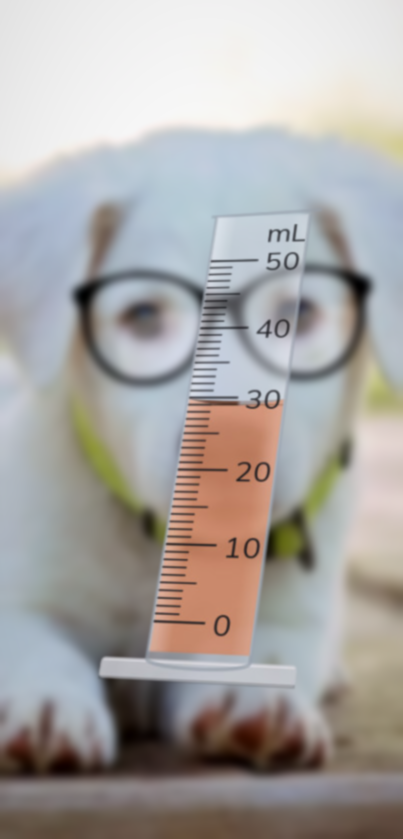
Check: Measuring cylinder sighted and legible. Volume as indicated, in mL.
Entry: 29 mL
